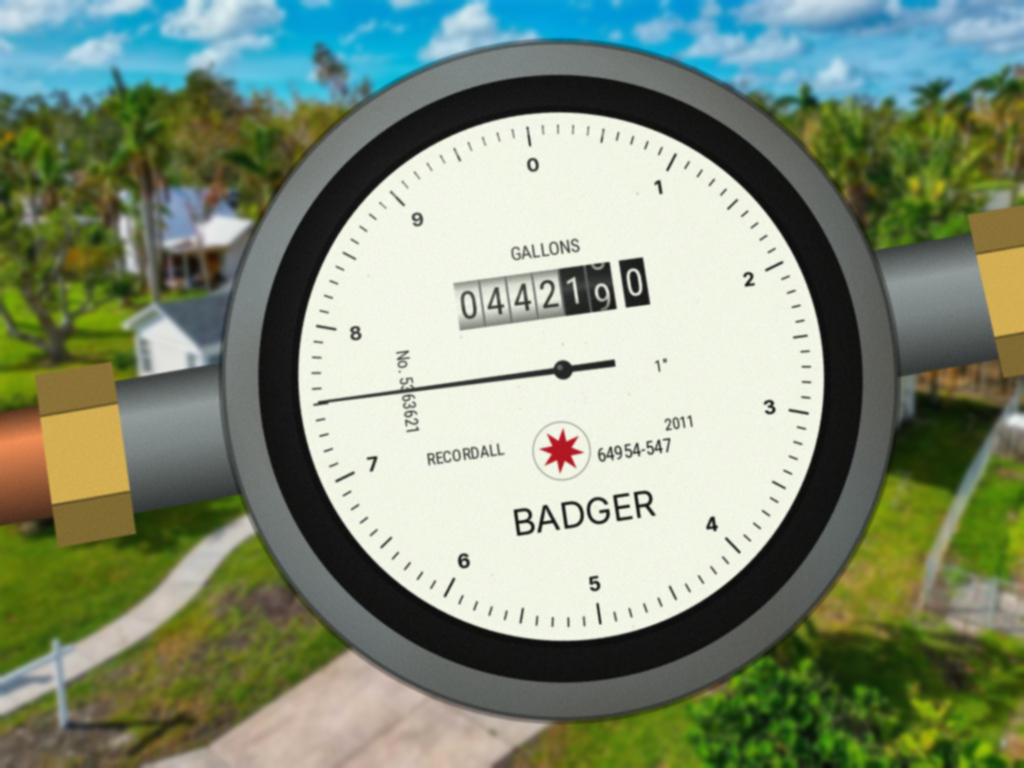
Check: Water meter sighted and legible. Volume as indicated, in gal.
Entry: 442187.5 gal
